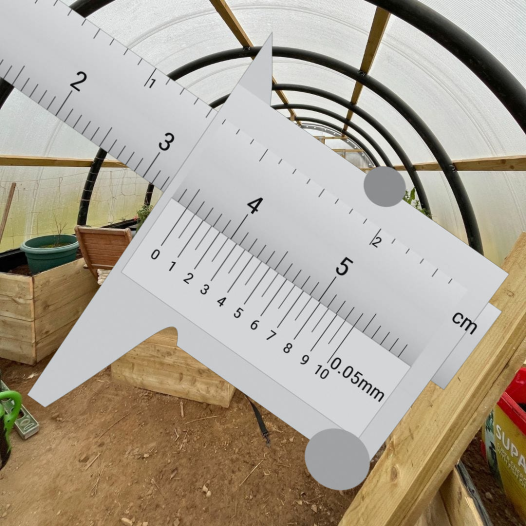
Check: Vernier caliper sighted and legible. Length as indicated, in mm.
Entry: 35.0 mm
